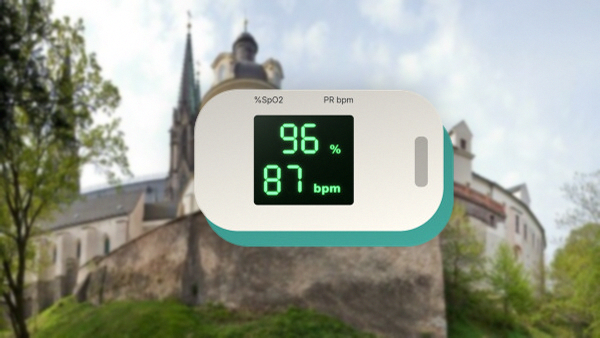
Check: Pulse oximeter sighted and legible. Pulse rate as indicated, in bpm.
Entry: 87 bpm
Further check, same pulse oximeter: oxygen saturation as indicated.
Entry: 96 %
